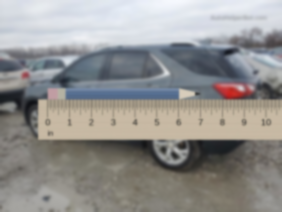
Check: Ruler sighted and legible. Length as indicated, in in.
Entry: 7 in
